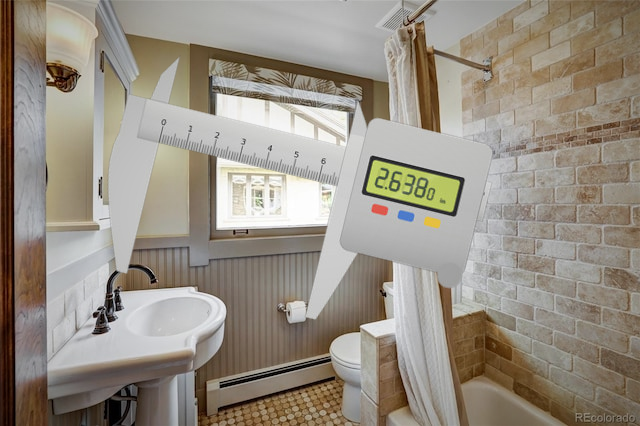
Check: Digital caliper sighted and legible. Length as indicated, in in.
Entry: 2.6380 in
